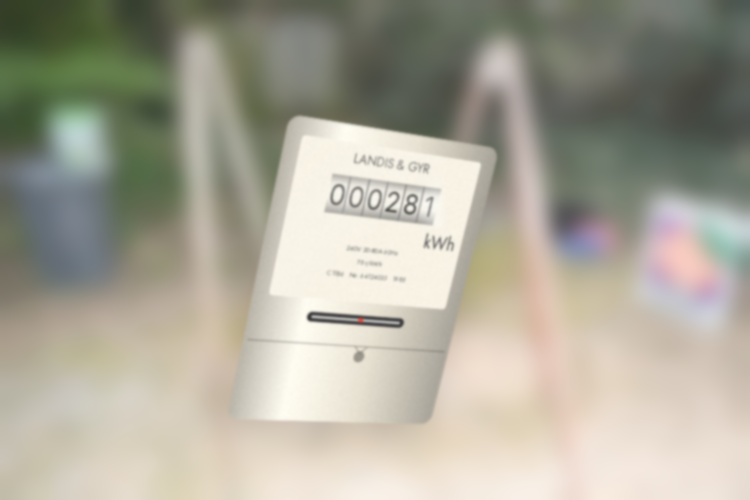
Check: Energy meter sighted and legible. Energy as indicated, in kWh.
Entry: 281 kWh
